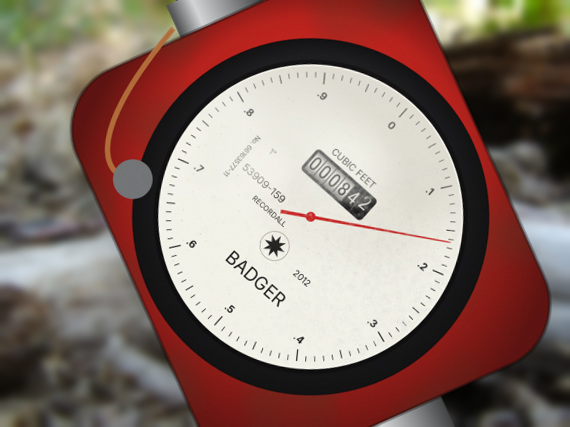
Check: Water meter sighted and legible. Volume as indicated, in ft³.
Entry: 842.16 ft³
